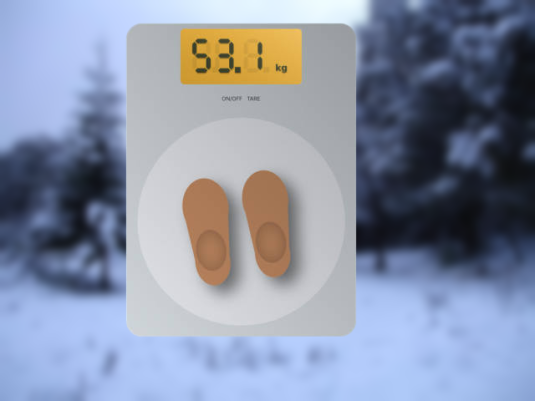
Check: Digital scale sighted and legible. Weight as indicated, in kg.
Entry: 53.1 kg
